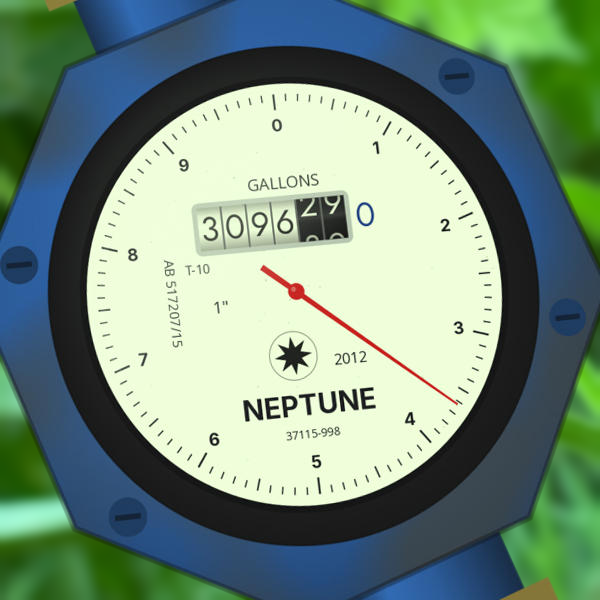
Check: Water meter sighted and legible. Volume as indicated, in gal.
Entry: 3096293.6 gal
